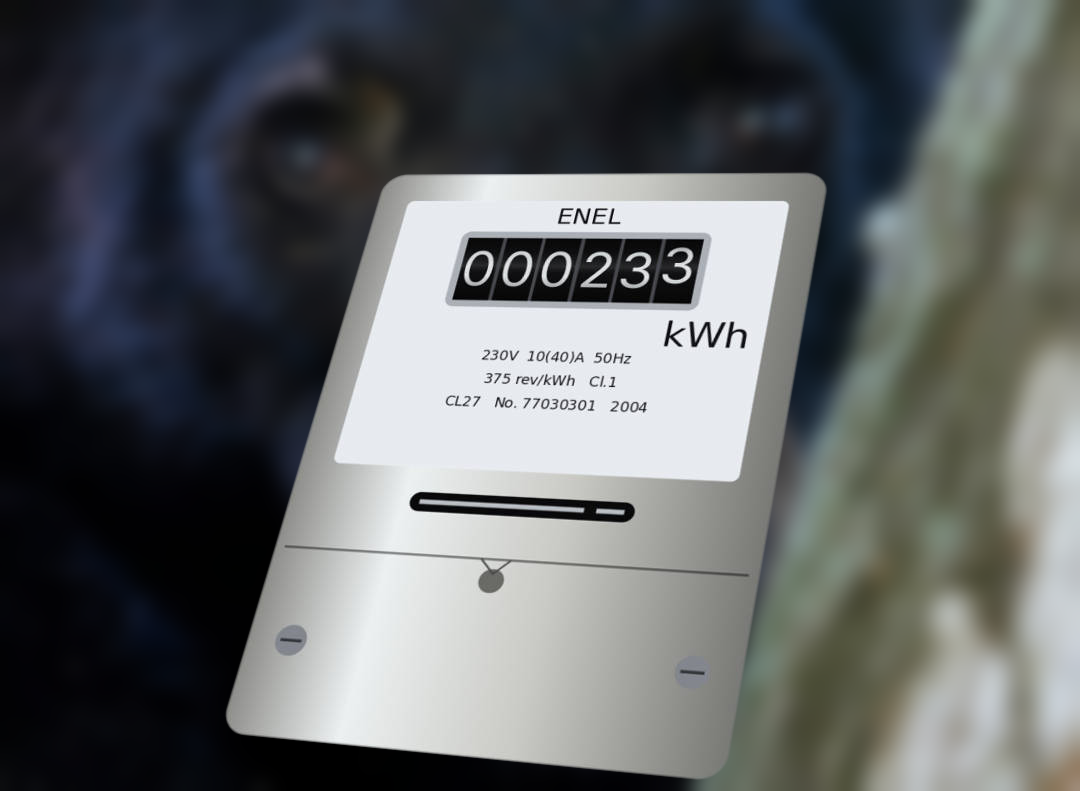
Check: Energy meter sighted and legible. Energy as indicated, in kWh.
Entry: 233 kWh
